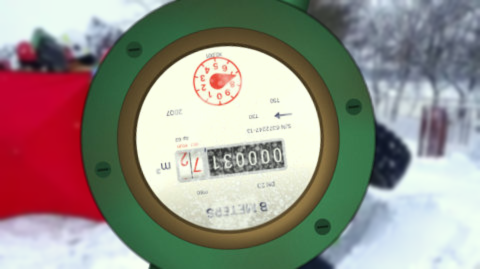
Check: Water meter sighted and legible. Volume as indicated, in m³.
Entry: 31.717 m³
